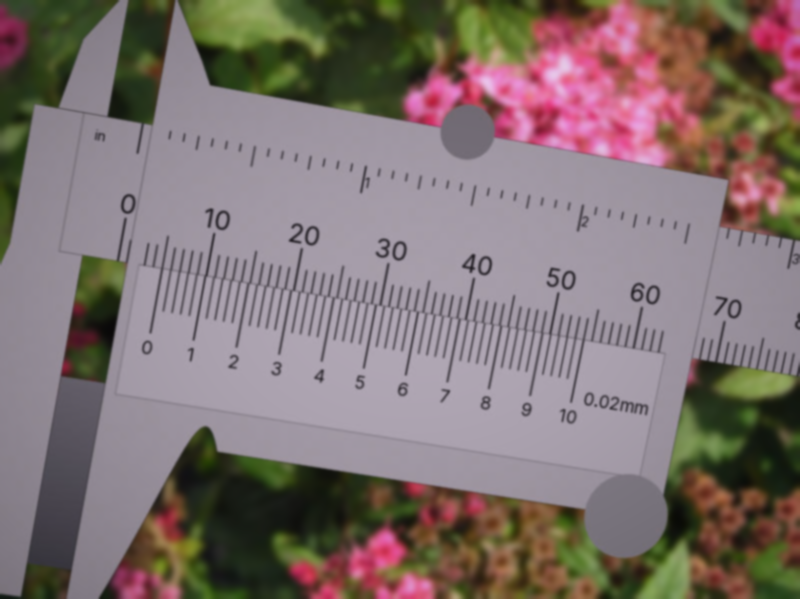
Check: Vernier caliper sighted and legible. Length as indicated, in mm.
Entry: 5.0 mm
